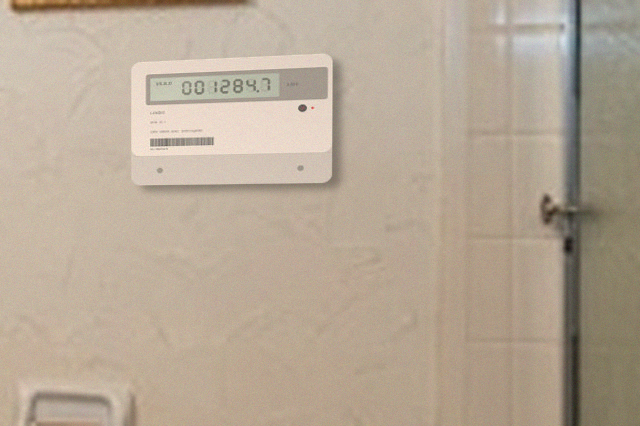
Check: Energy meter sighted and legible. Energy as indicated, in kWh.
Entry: 1284.7 kWh
